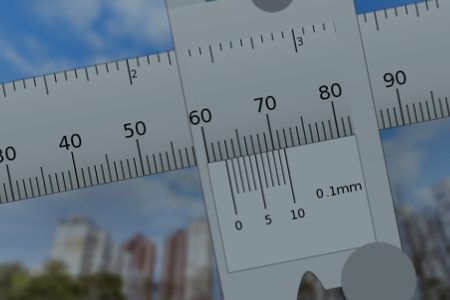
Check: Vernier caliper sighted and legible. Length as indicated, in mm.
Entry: 62.6 mm
